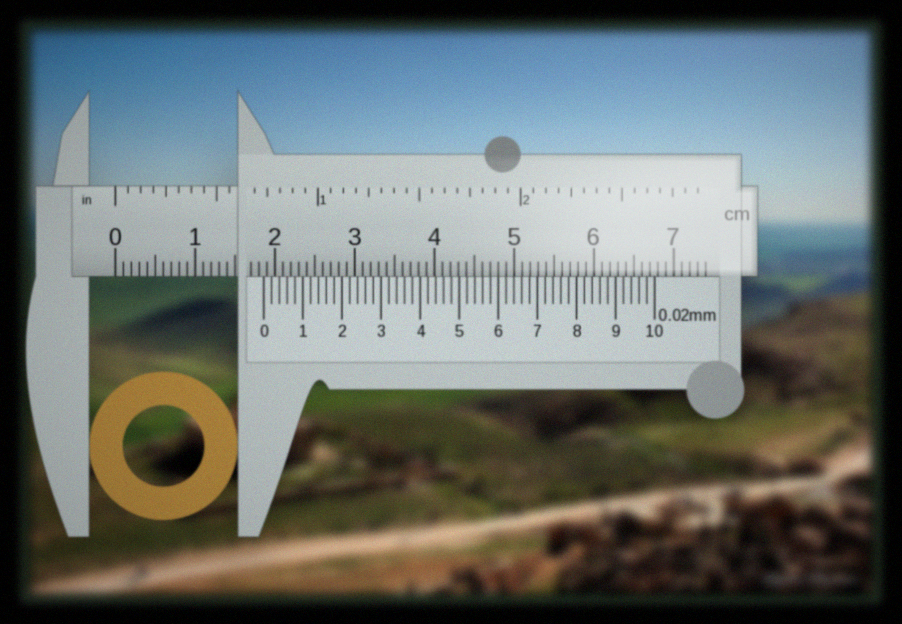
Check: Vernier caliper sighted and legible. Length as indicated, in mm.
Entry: 18.6 mm
